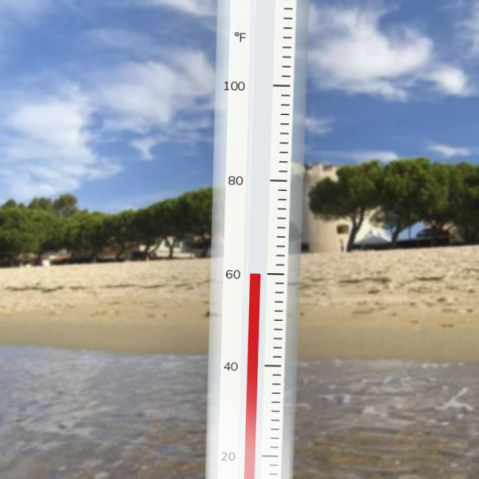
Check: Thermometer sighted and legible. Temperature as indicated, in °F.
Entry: 60 °F
